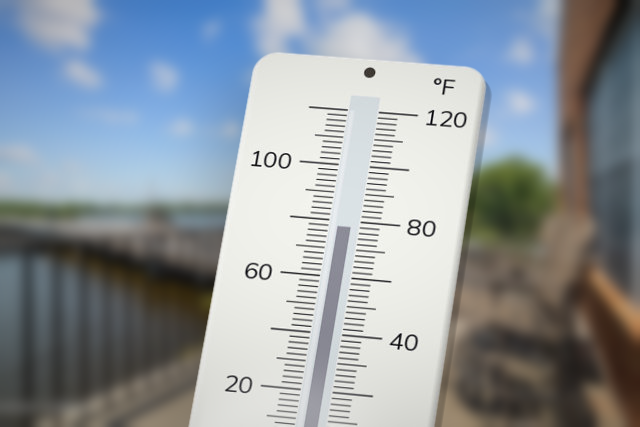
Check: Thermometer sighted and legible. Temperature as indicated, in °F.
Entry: 78 °F
